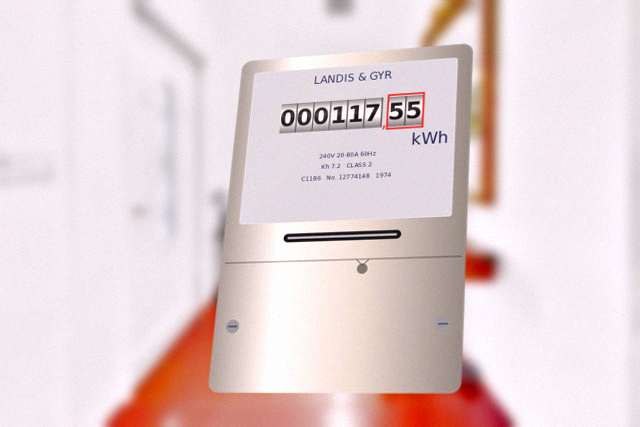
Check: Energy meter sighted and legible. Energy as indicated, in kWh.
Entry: 117.55 kWh
